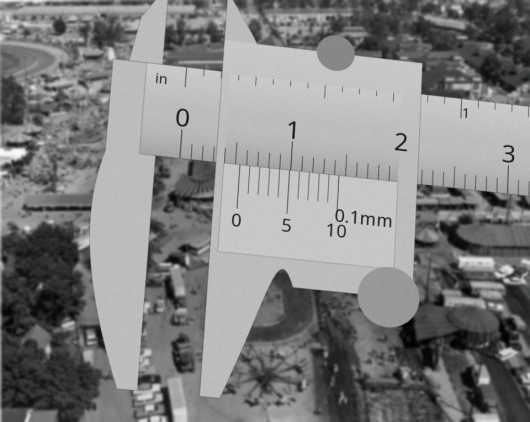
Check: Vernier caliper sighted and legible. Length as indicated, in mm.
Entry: 5.4 mm
